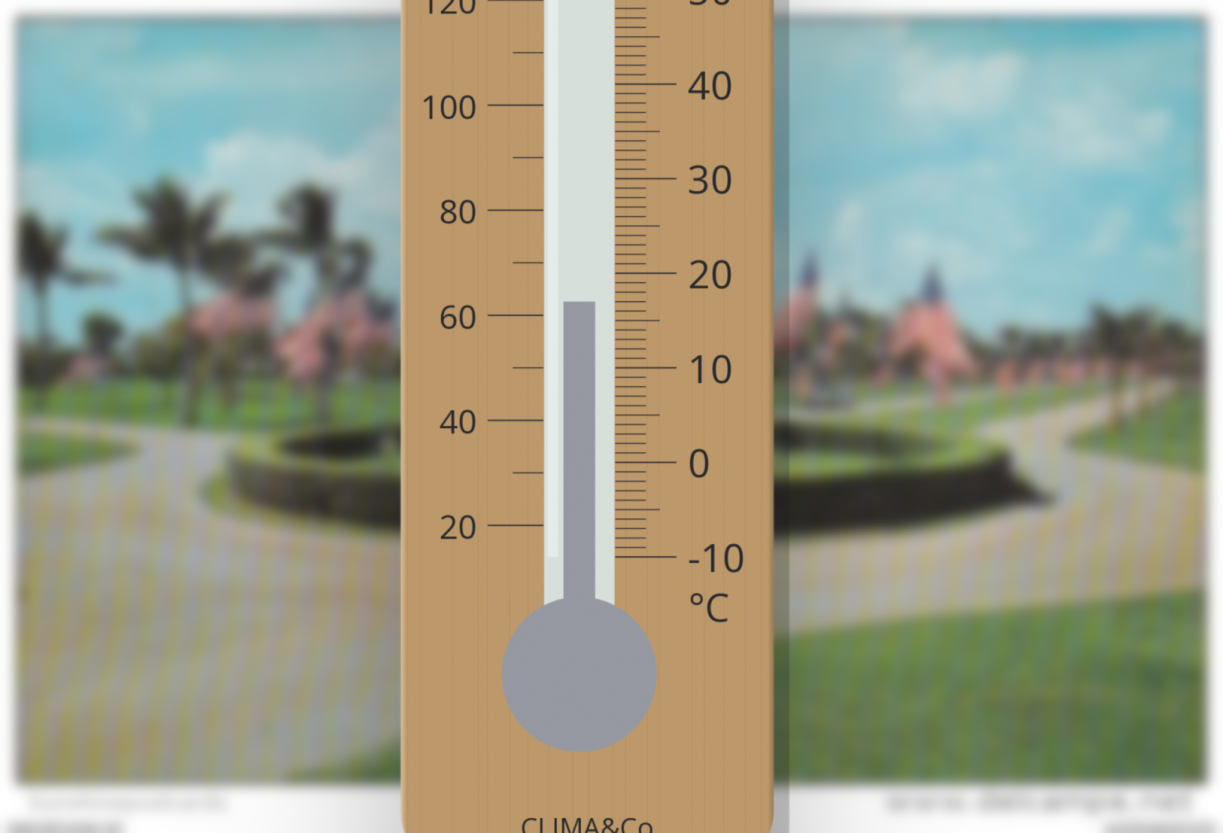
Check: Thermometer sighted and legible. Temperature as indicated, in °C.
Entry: 17 °C
